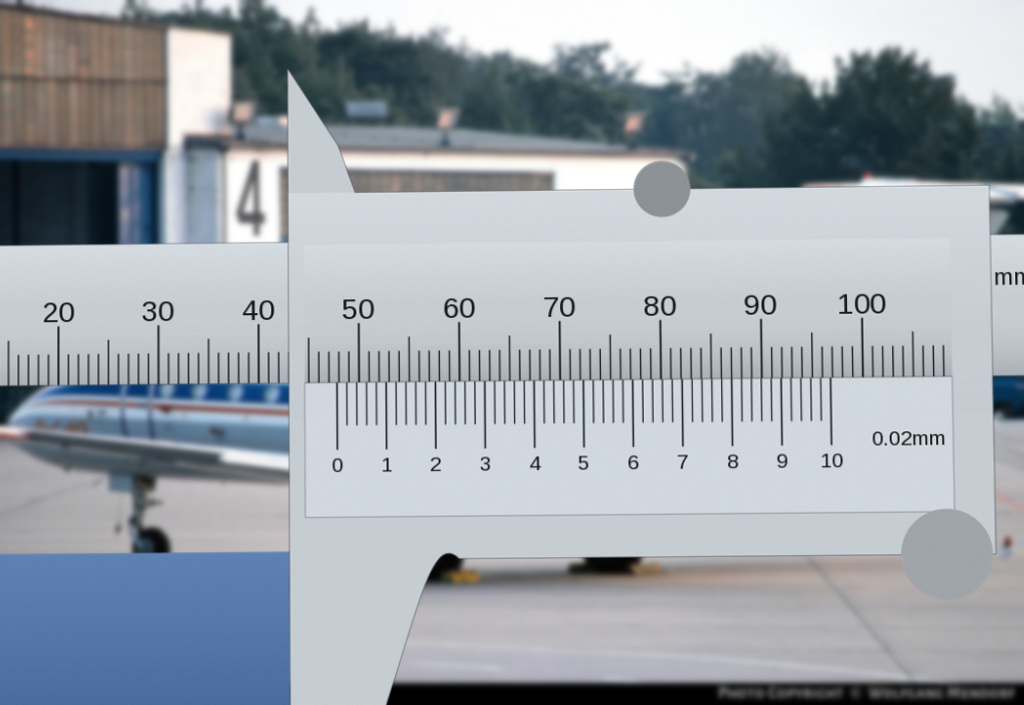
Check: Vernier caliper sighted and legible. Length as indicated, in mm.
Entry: 47.8 mm
